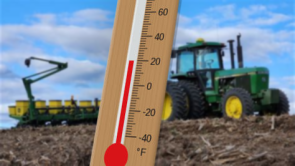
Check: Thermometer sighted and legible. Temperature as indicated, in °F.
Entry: 20 °F
